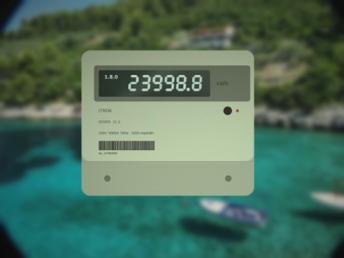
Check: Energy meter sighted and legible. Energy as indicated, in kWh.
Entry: 23998.8 kWh
